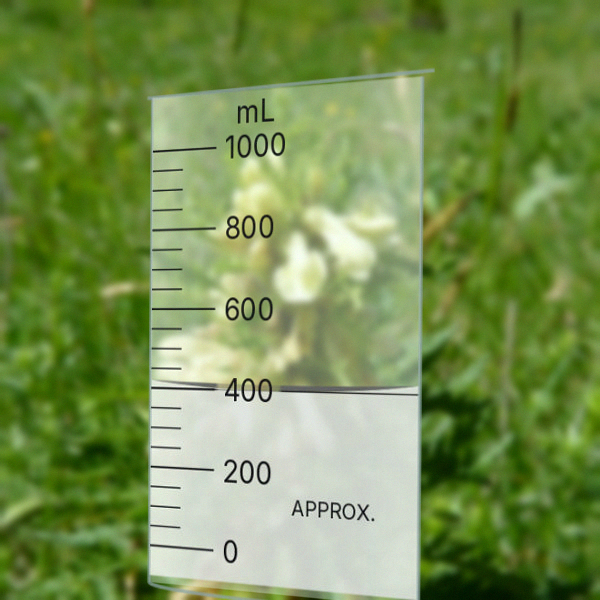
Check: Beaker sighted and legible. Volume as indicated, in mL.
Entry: 400 mL
